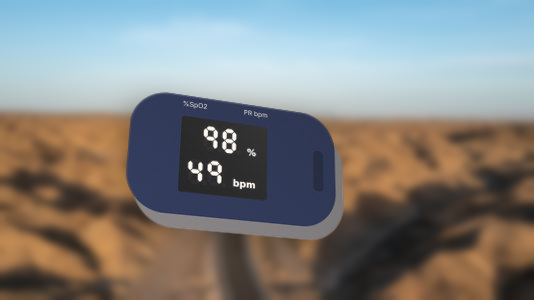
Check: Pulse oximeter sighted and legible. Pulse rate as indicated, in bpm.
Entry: 49 bpm
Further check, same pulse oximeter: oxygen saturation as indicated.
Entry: 98 %
